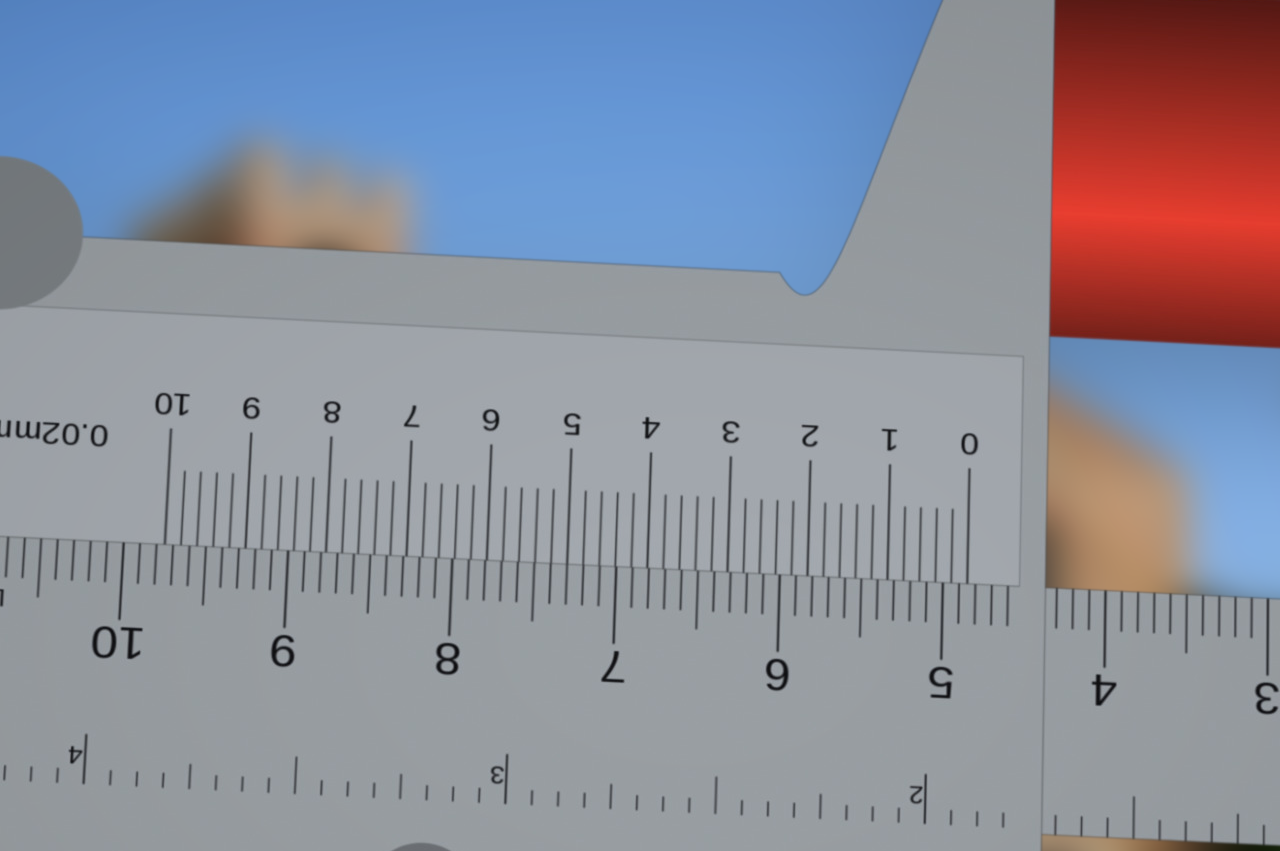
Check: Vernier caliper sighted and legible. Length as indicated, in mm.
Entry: 48.5 mm
